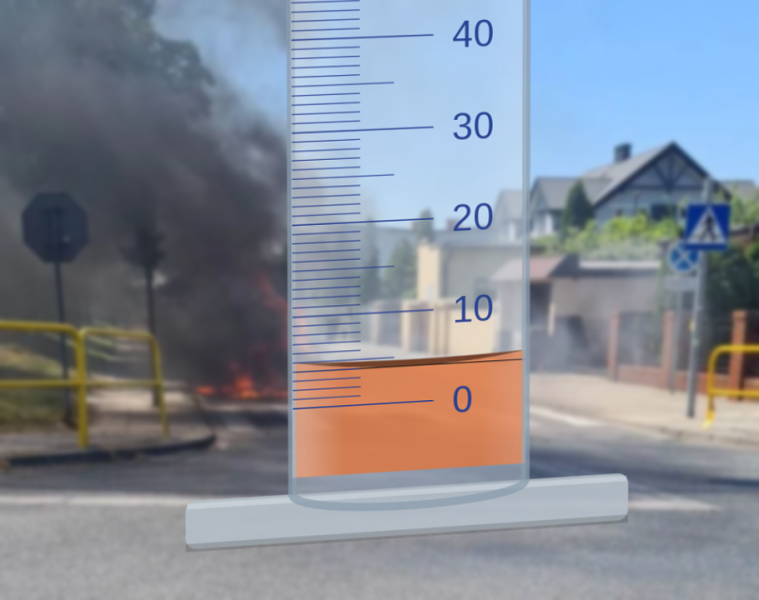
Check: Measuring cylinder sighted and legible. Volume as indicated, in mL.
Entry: 4 mL
